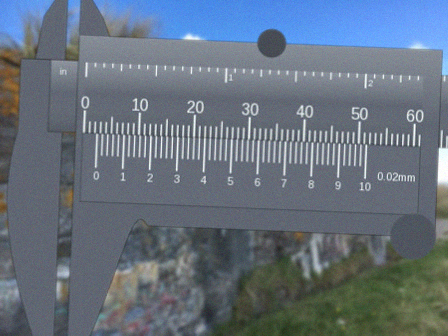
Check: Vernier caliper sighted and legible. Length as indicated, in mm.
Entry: 2.4 mm
